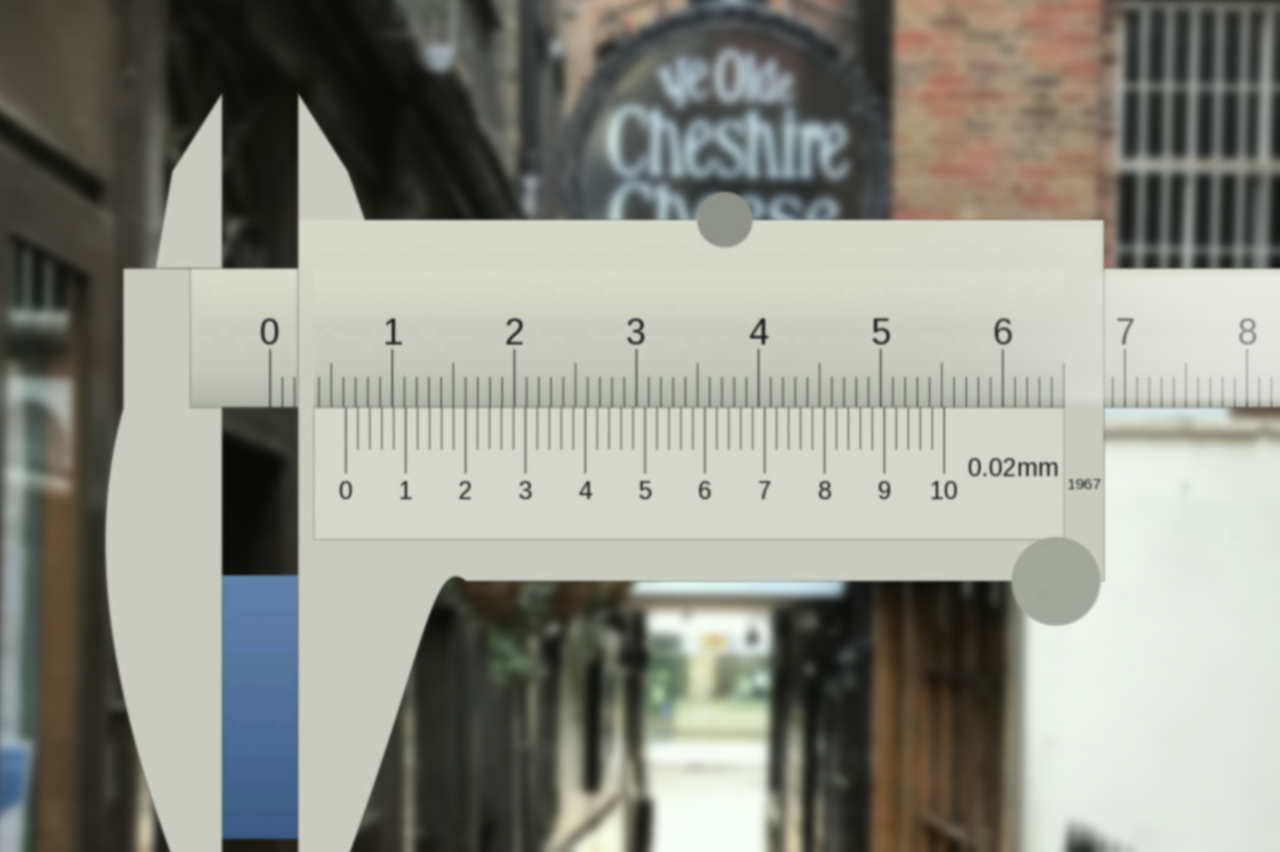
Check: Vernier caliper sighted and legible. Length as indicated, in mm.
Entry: 6.2 mm
